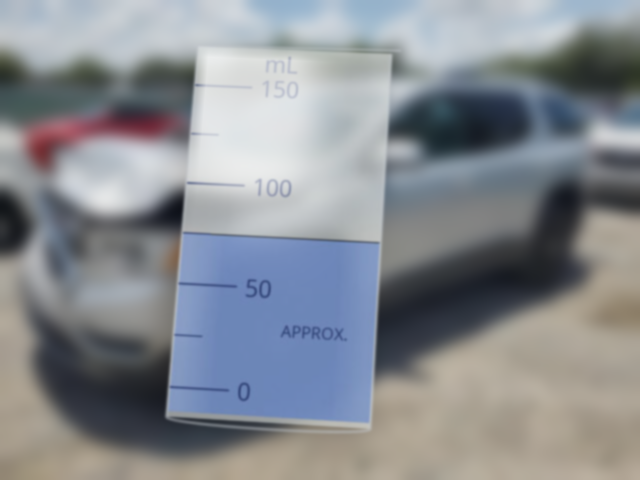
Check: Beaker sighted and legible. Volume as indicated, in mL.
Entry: 75 mL
